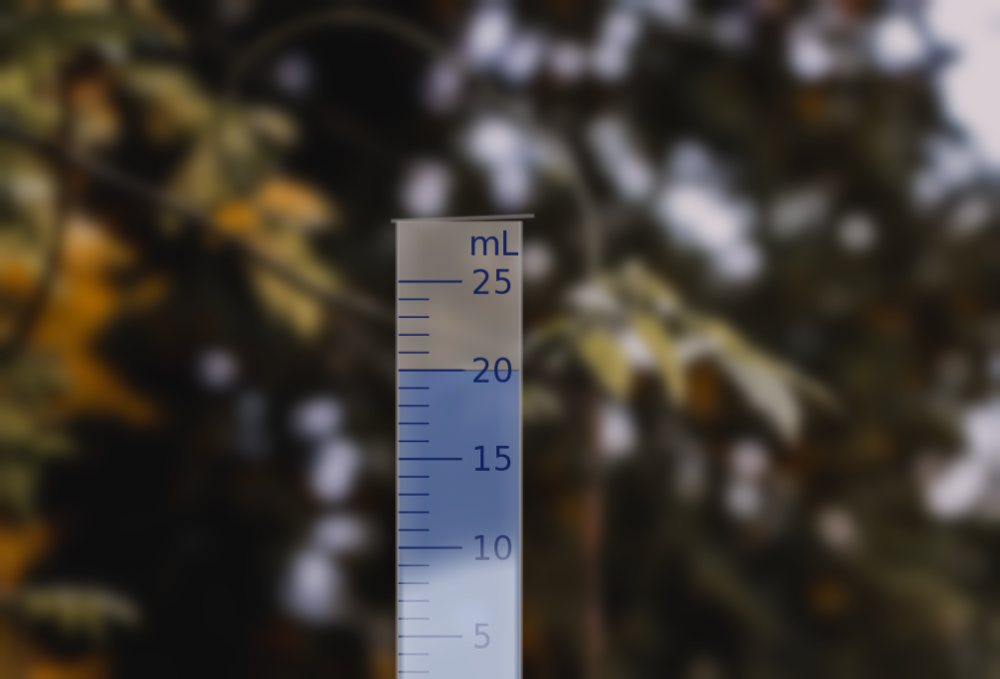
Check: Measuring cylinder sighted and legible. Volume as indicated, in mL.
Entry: 20 mL
